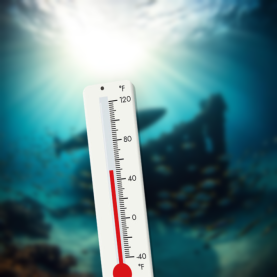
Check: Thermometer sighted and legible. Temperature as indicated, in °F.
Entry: 50 °F
